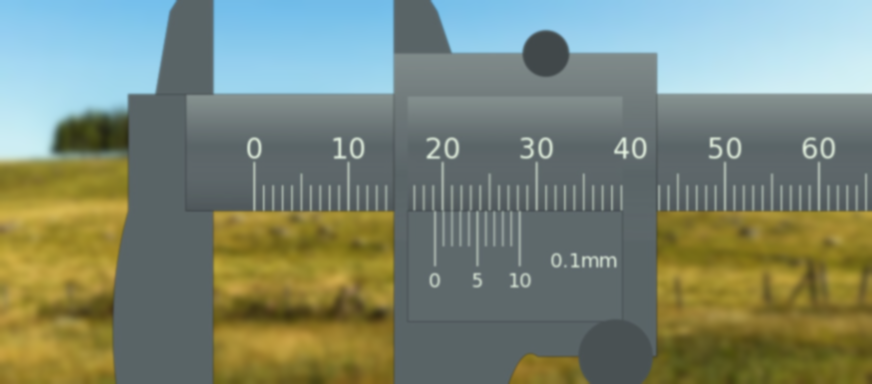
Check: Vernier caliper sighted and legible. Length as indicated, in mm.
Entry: 19.2 mm
